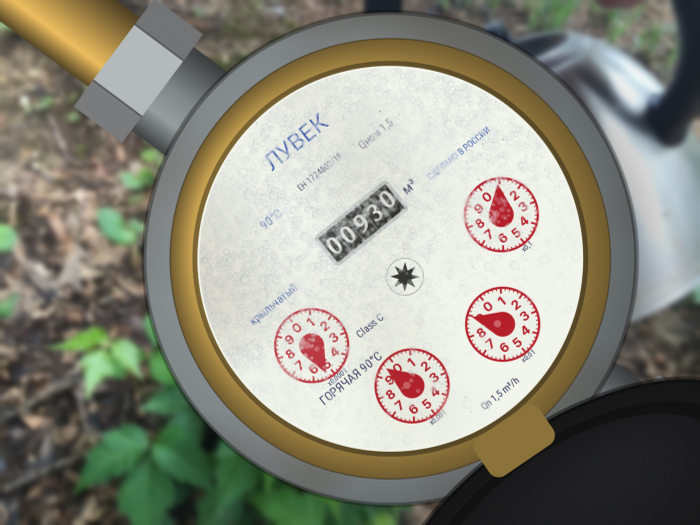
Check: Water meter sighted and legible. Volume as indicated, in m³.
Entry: 930.0895 m³
